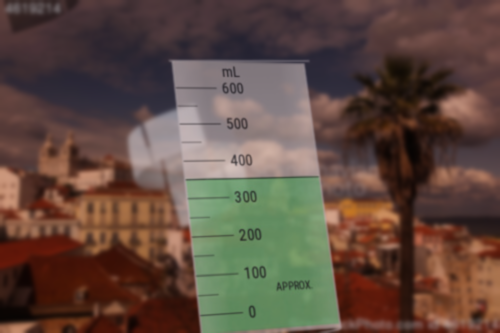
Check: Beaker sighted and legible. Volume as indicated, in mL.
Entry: 350 mL
